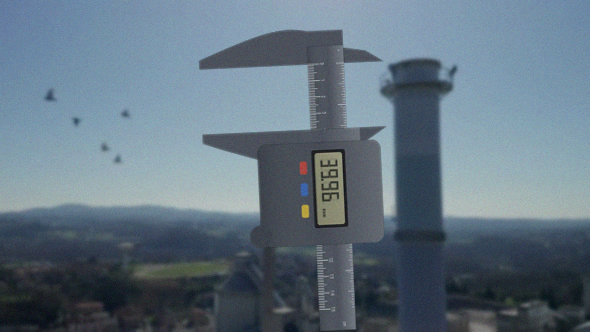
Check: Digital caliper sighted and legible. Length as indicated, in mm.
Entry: 39.96 mm
